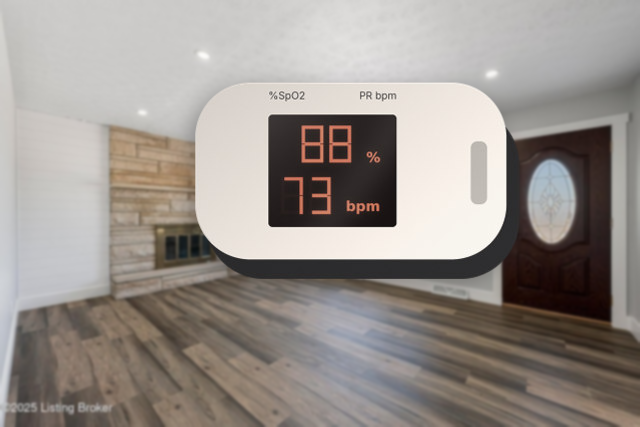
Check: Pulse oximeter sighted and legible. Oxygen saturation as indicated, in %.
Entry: 88 %
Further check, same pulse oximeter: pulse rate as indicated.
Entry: 73 bpm
